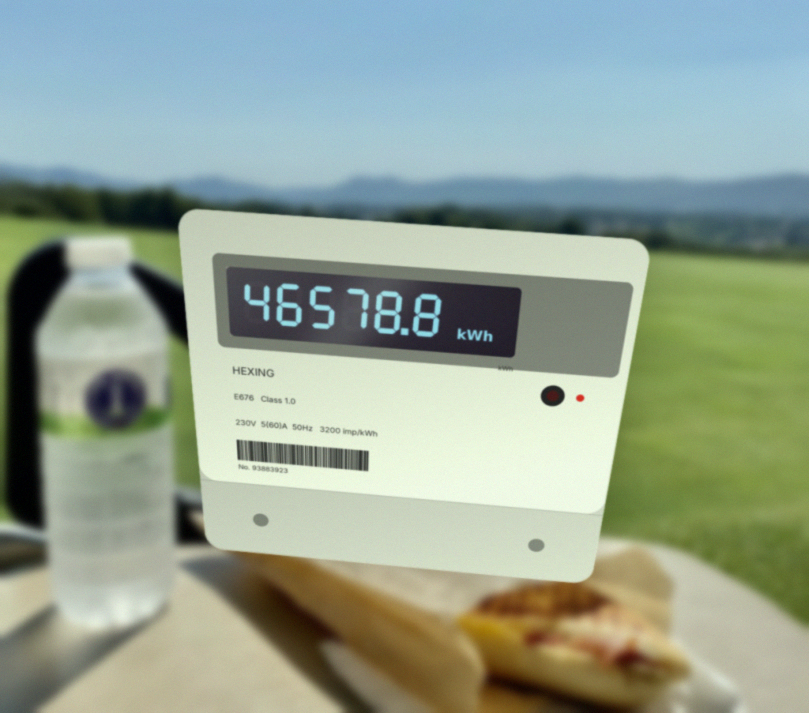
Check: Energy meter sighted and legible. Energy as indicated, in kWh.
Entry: 46578.8 kWh
